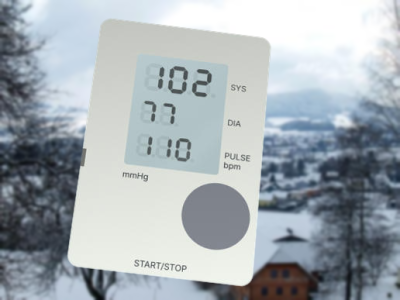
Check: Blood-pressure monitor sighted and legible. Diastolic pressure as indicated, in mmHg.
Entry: 77 mmHg
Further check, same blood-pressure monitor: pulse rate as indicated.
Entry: 110 bpm
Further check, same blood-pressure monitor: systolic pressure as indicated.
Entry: 102 mmHg
